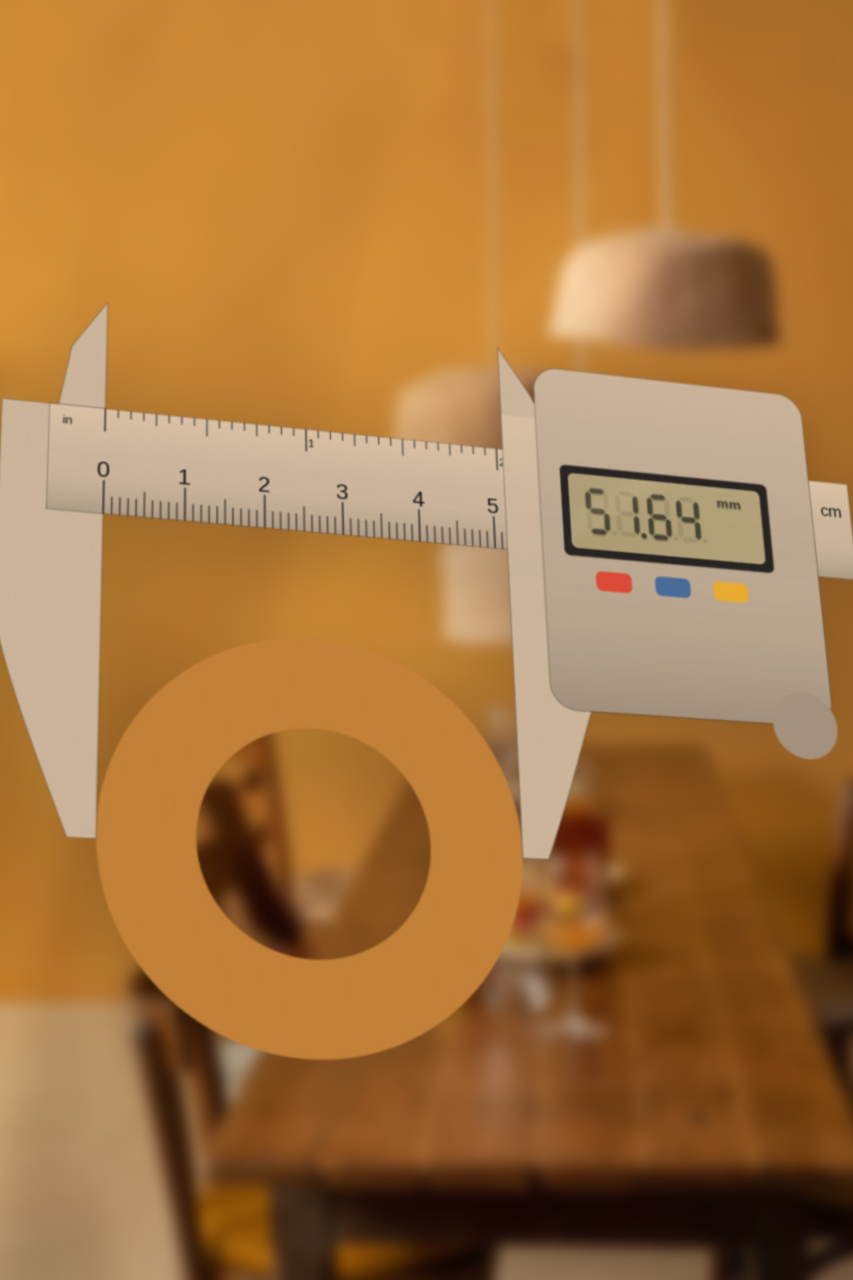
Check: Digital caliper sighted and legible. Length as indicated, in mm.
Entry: 51.64 mm
